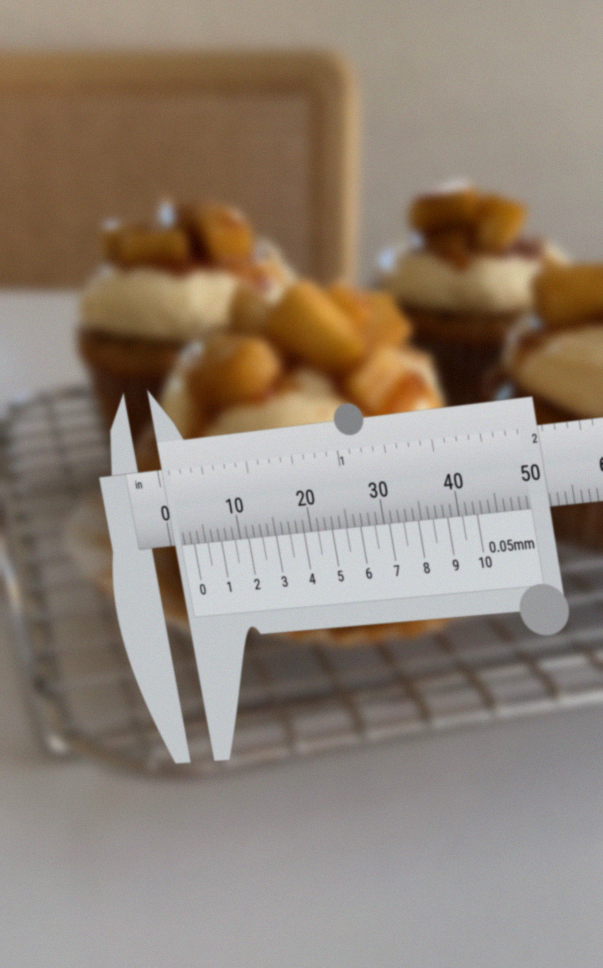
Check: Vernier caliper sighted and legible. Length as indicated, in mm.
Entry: 3.4 mm
